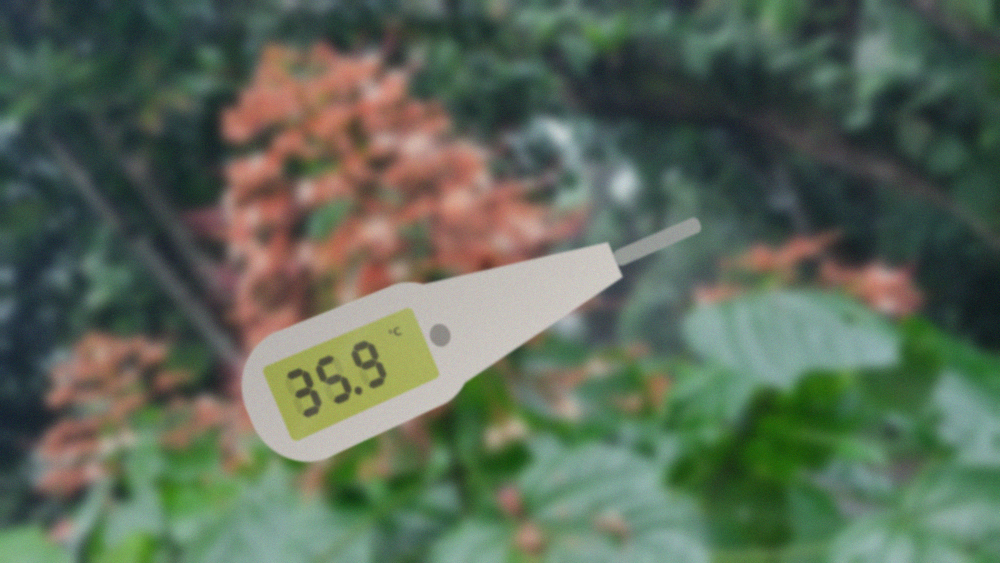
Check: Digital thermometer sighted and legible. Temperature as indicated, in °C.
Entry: 35.9 °C
